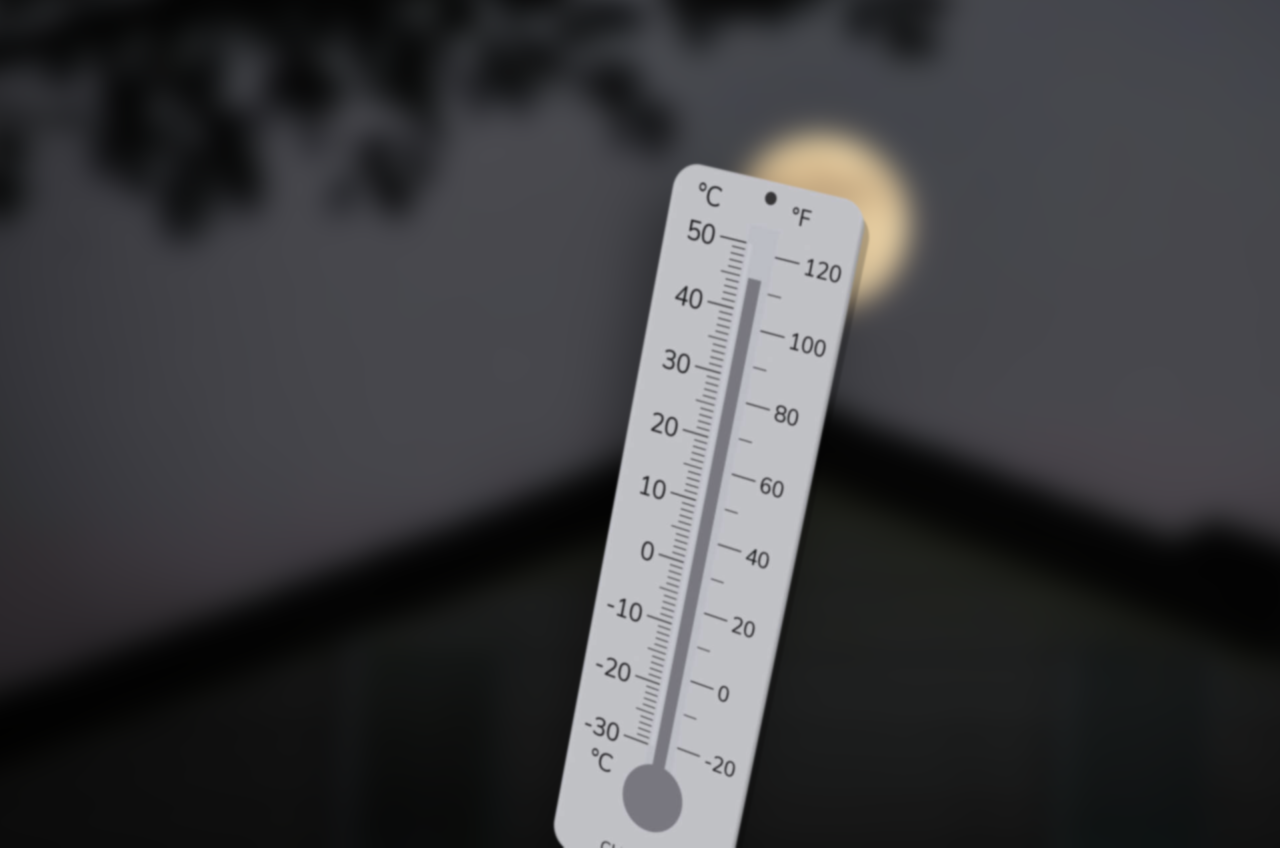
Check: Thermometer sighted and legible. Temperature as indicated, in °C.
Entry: 45 °C
